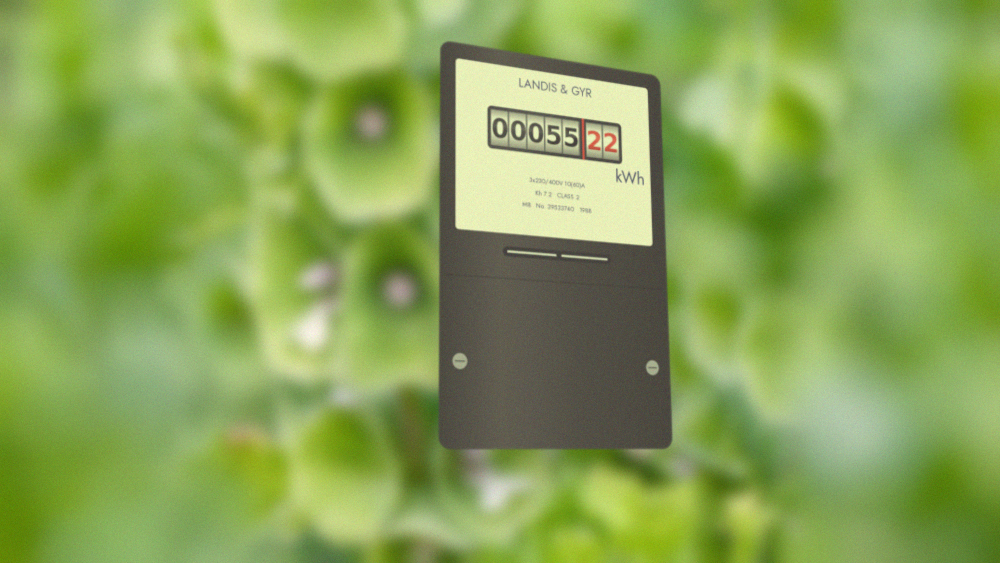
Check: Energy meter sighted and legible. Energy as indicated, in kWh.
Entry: 55.22 kWh
